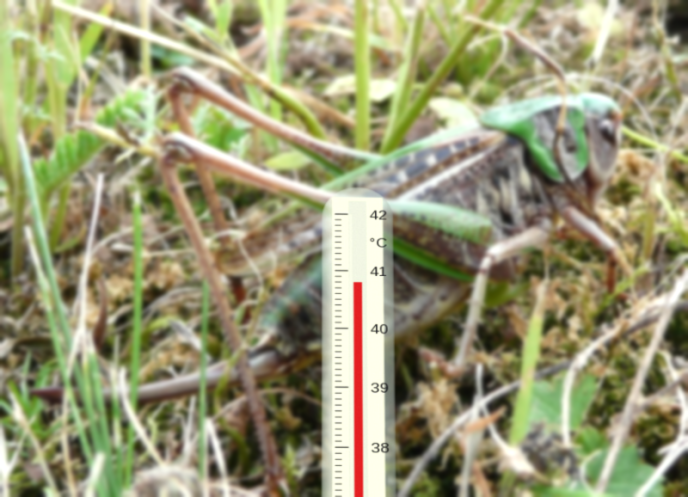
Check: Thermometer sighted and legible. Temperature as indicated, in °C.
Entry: 40.8 °C
